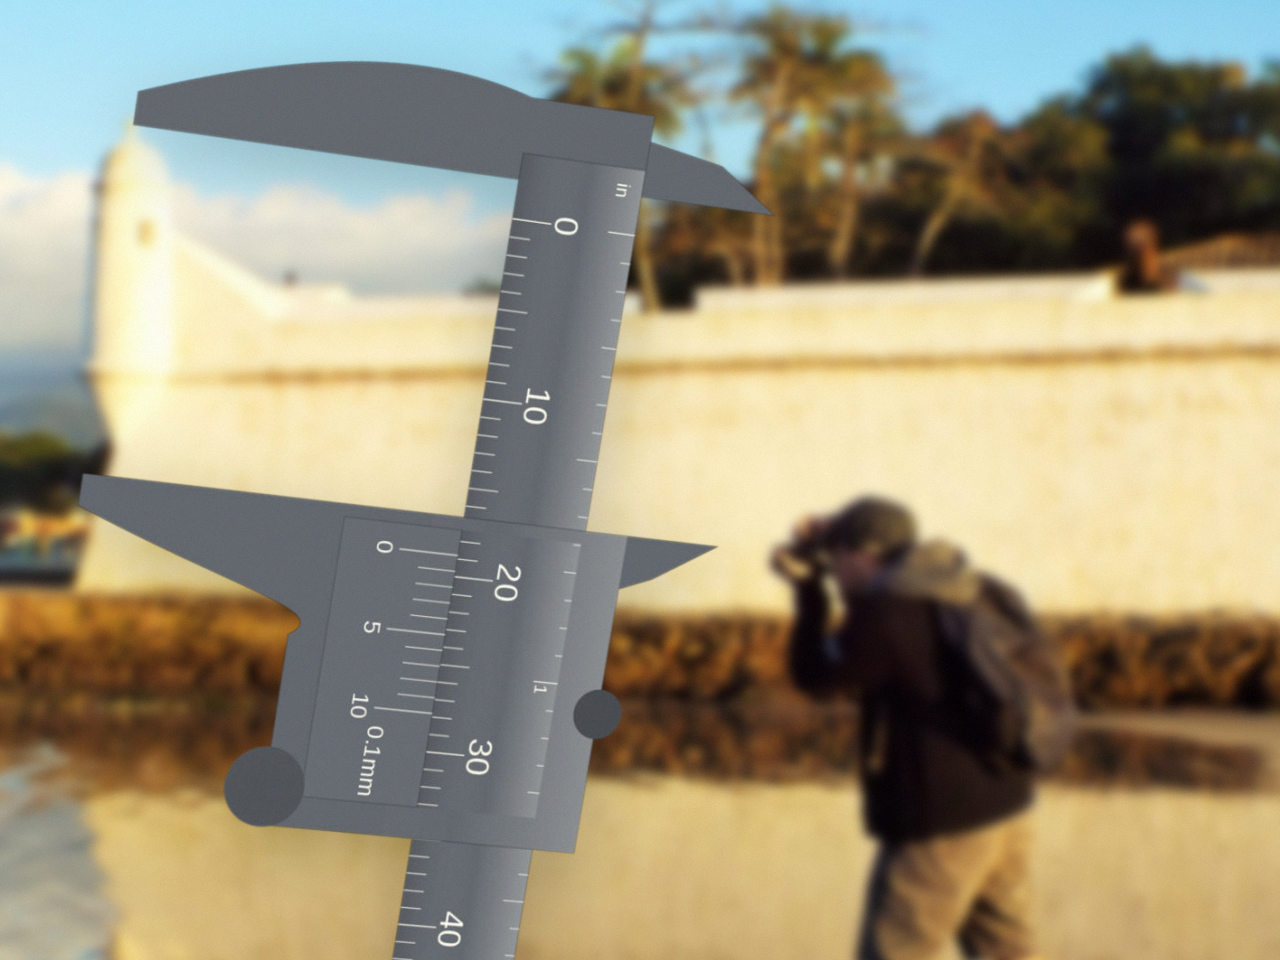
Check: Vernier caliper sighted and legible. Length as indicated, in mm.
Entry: 18.8 mm
